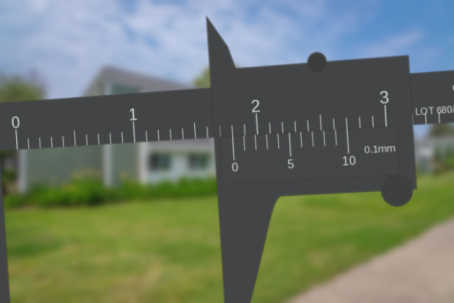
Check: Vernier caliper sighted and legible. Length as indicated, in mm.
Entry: 18.0 mm
